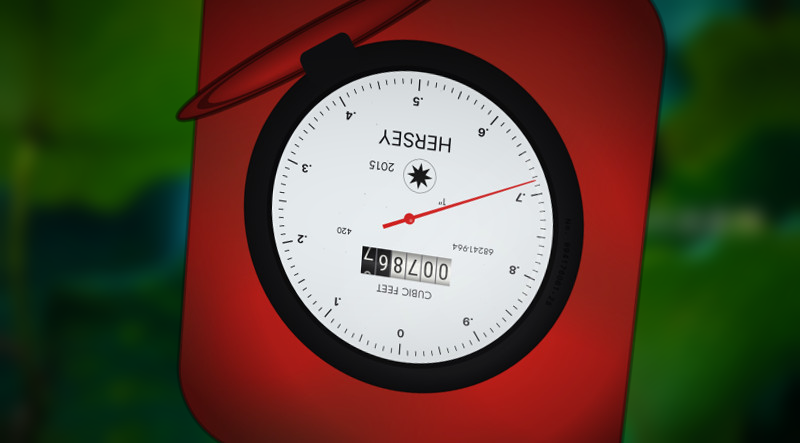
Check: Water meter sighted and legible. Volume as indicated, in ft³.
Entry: 7866.68 ft³
